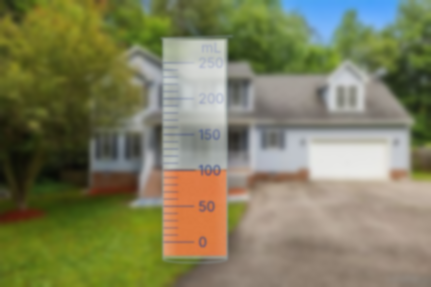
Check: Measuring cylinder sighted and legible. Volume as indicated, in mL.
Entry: 100 mL
